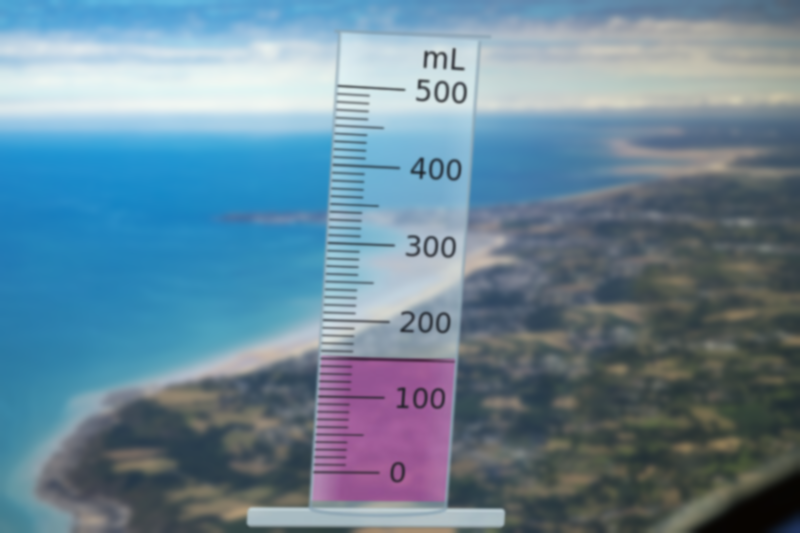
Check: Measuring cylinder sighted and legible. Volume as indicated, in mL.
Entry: 150 mL
